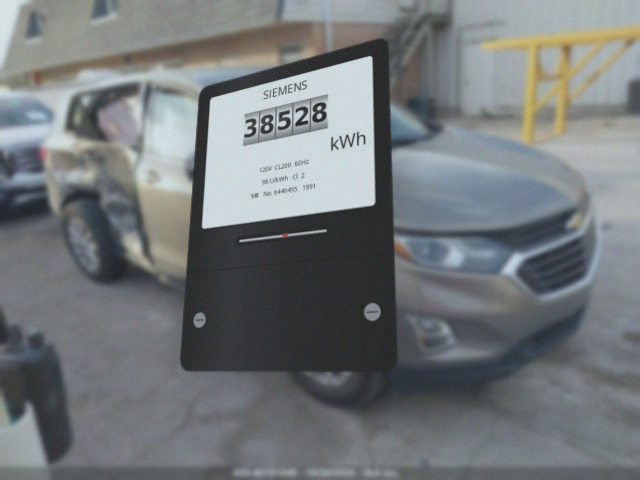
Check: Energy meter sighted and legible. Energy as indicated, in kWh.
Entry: 38528 kWh
